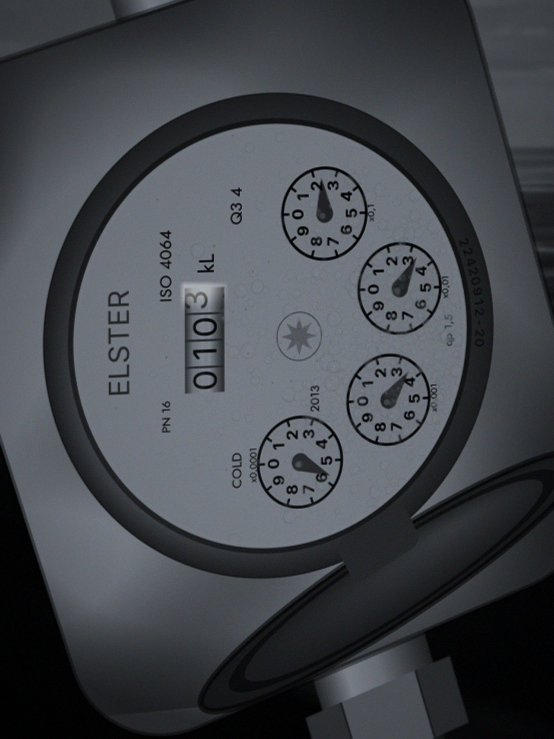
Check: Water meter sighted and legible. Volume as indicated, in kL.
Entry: 103.2335 kL
